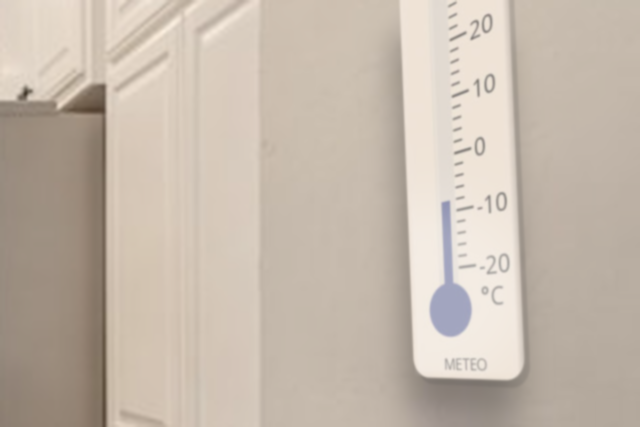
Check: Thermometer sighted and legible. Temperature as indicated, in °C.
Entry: -8 °C
